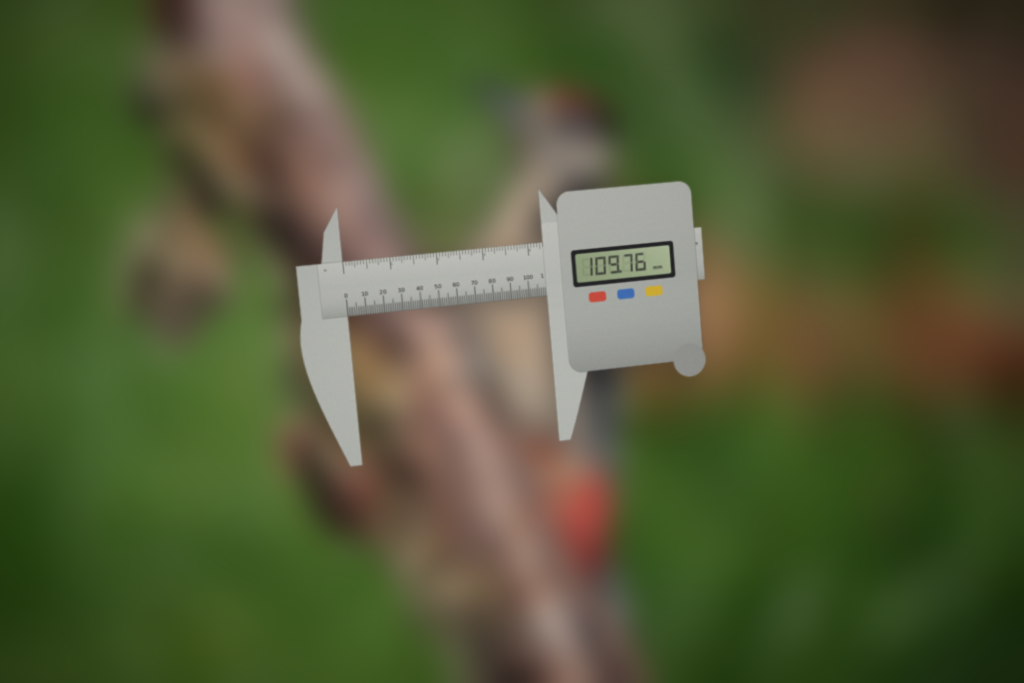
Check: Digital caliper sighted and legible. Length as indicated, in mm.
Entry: 109.76 mm
